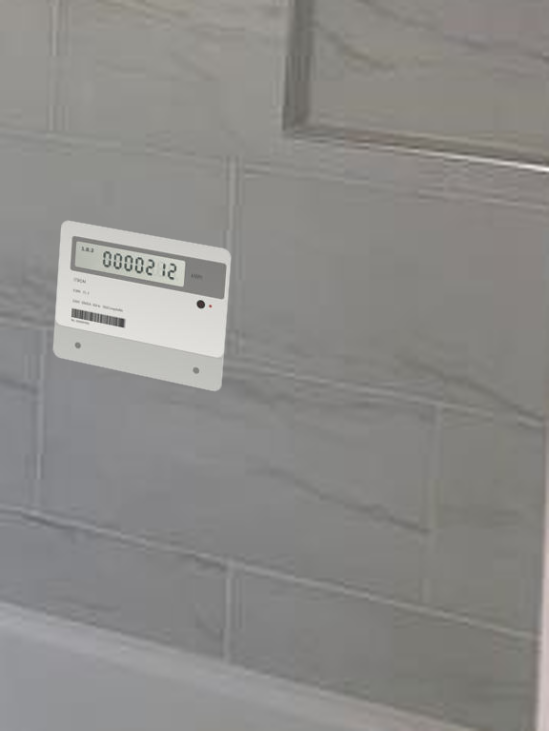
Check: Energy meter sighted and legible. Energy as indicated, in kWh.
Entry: 212 kWh
